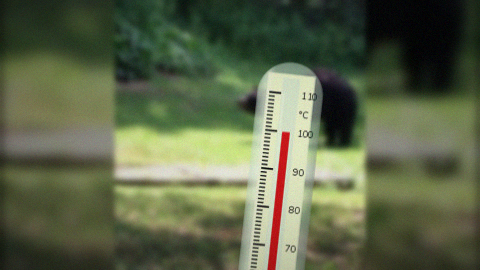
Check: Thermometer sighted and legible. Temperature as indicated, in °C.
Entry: 100 °C
